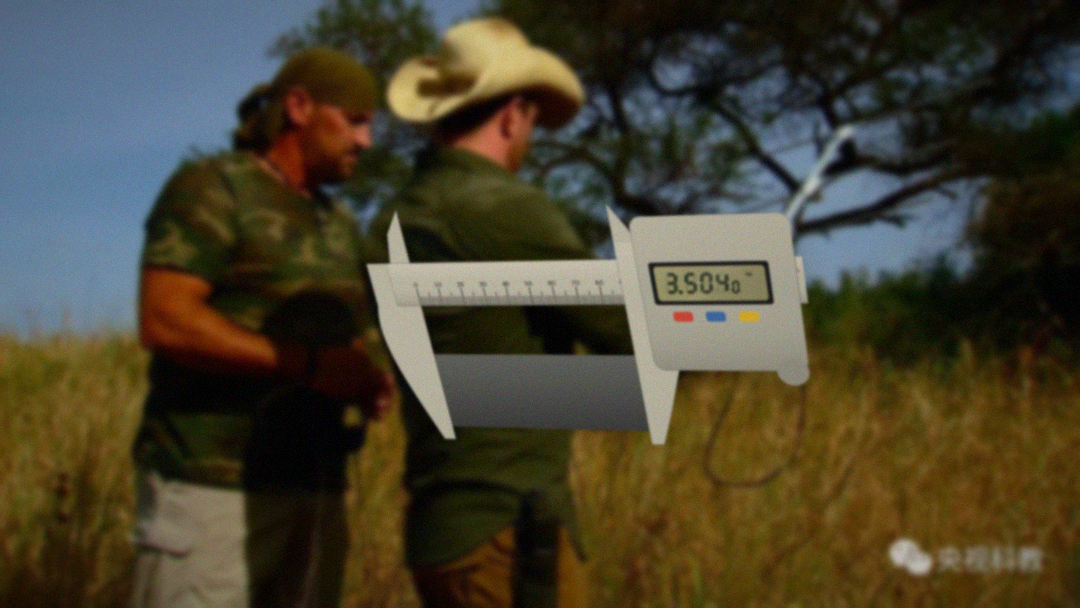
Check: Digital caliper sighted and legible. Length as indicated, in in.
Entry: 3.5040 in
